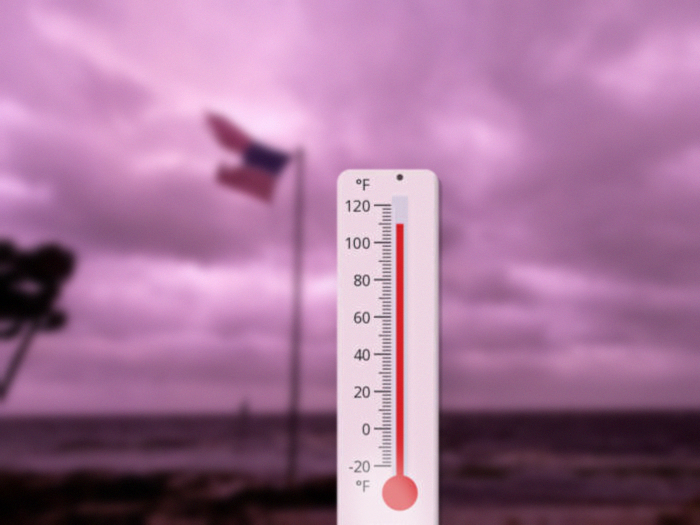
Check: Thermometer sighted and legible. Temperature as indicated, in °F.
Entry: 110 °F
